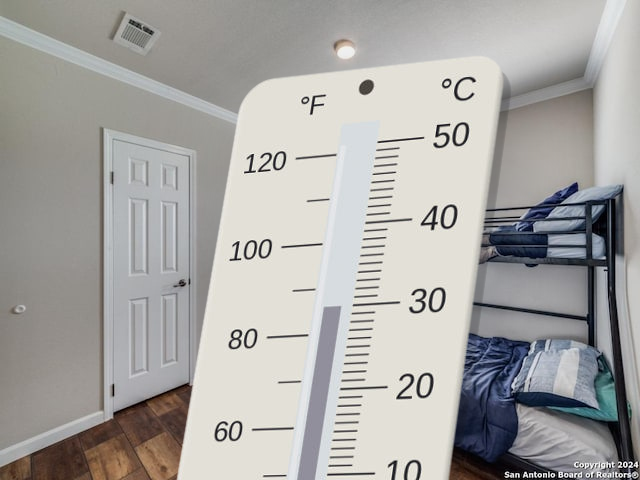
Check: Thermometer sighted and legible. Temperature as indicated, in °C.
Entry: 30 °C
